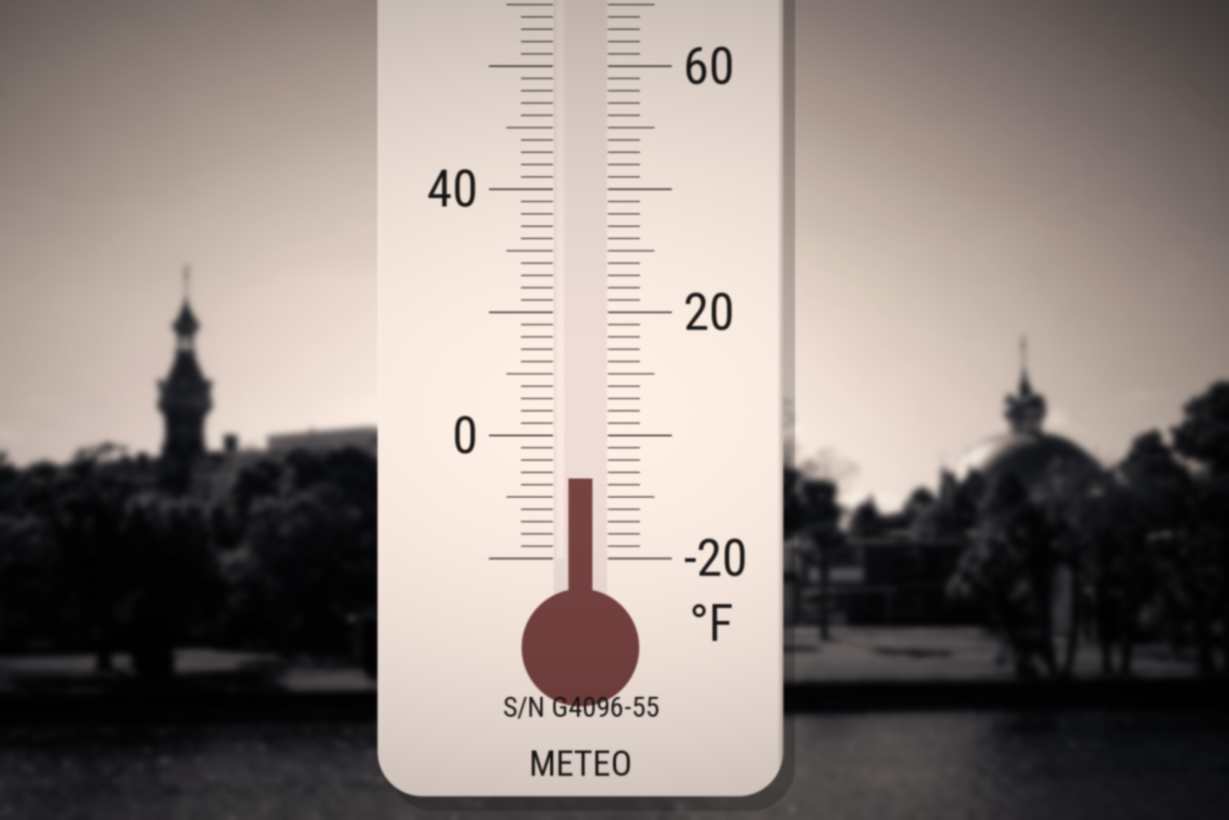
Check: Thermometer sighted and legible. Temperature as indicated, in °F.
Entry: -7 °F
